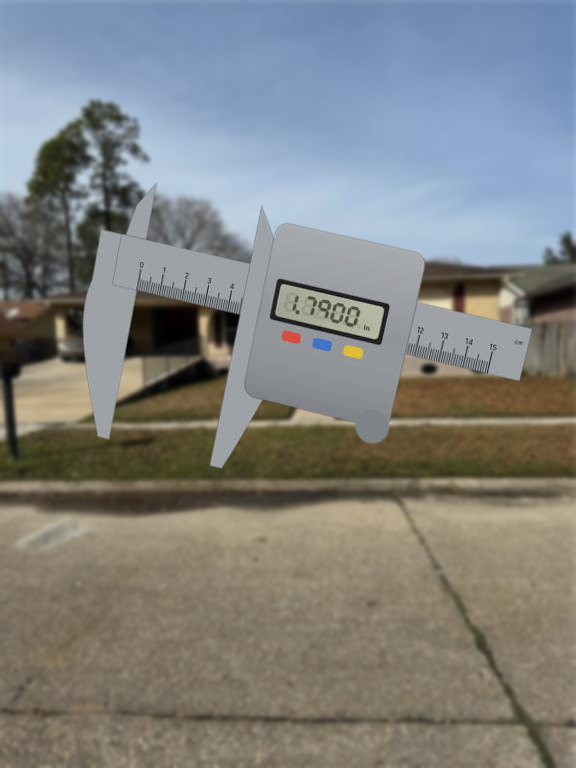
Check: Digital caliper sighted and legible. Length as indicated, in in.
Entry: 1.7900 in
